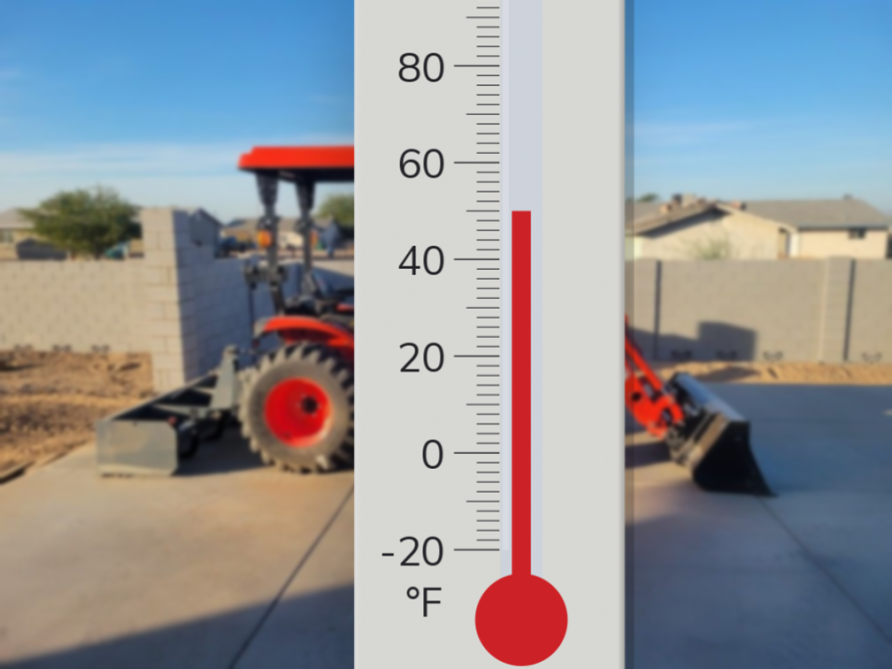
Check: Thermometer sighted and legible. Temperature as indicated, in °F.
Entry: 50 °F
